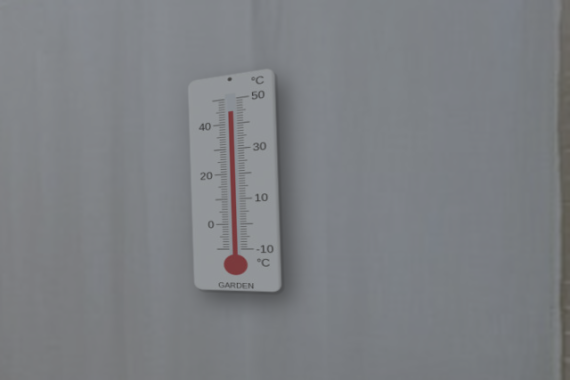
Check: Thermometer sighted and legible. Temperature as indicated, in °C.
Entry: 45 °C
